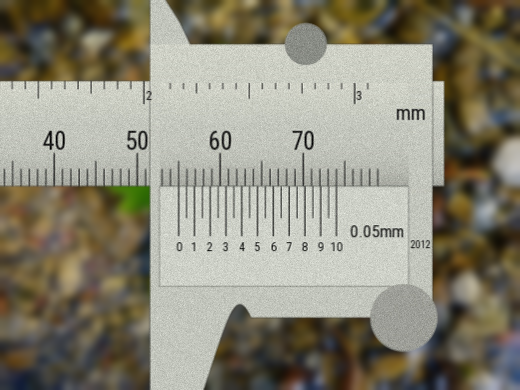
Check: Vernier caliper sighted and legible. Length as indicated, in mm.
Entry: 55.0 mm
